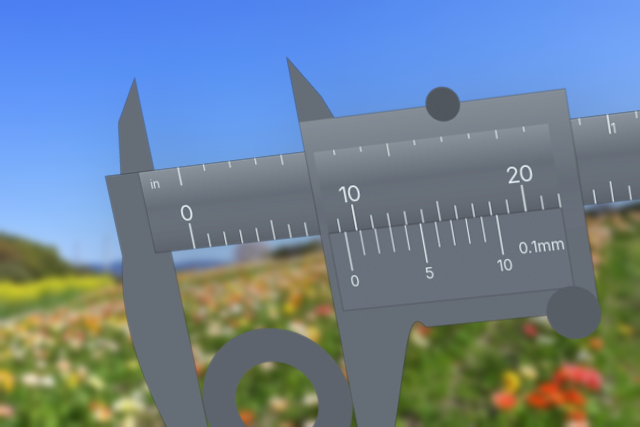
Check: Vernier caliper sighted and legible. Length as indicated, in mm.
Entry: 9.3 mm
